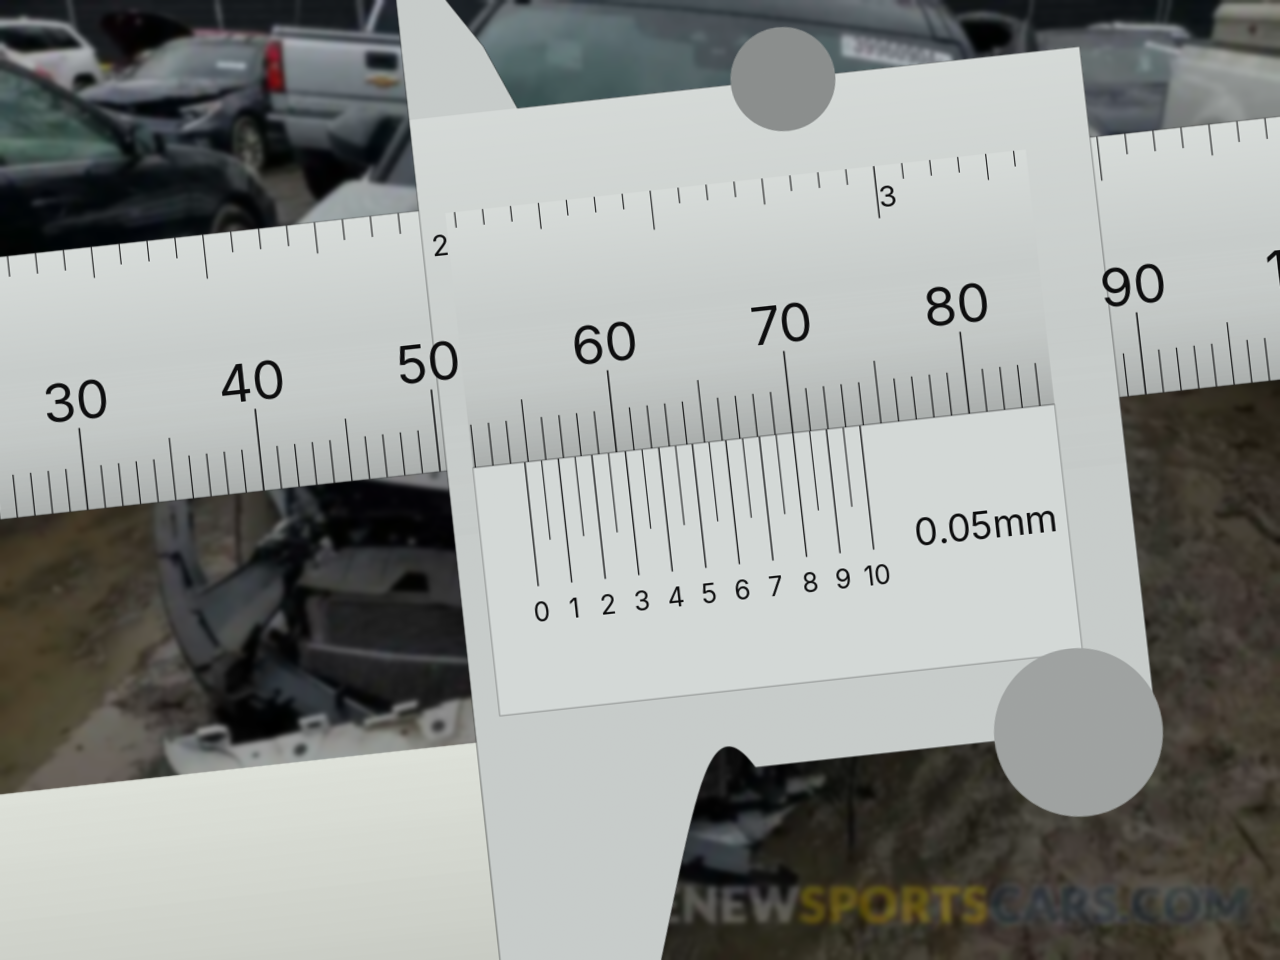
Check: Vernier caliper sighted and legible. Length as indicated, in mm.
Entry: 54.8 mm
